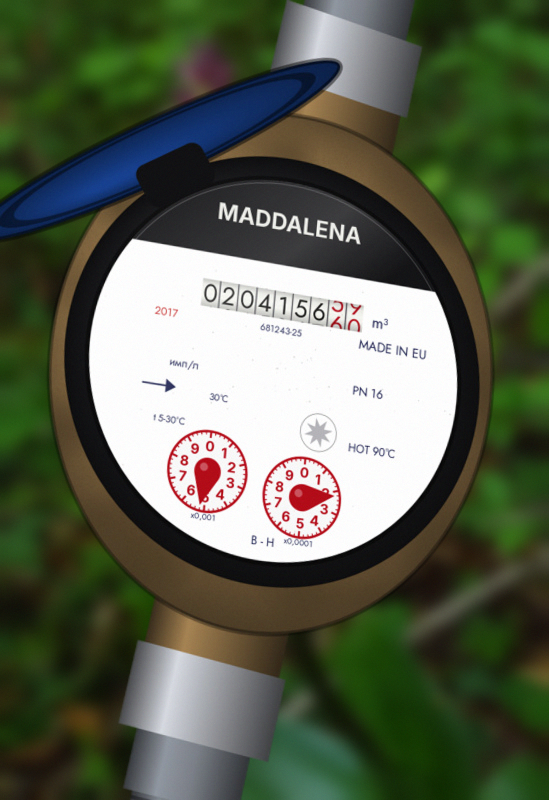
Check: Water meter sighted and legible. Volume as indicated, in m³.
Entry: 204156.5952 m³
